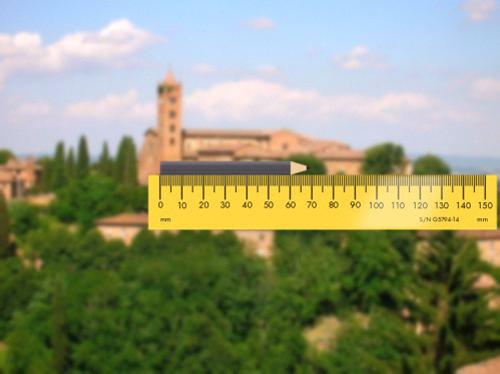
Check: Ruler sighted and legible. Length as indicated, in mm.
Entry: 70 mm
